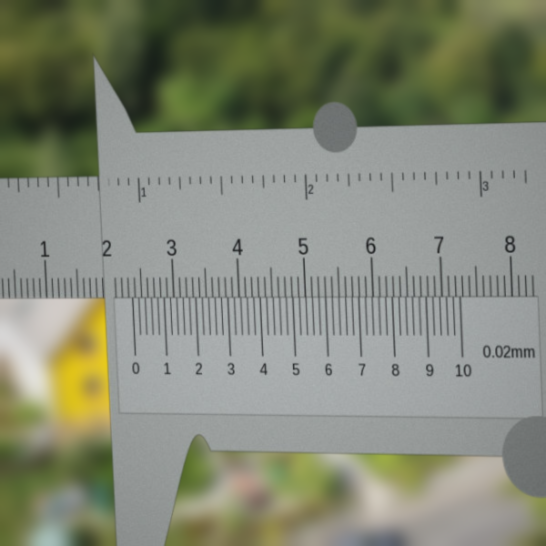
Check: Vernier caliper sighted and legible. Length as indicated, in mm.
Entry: 23.6 mm
